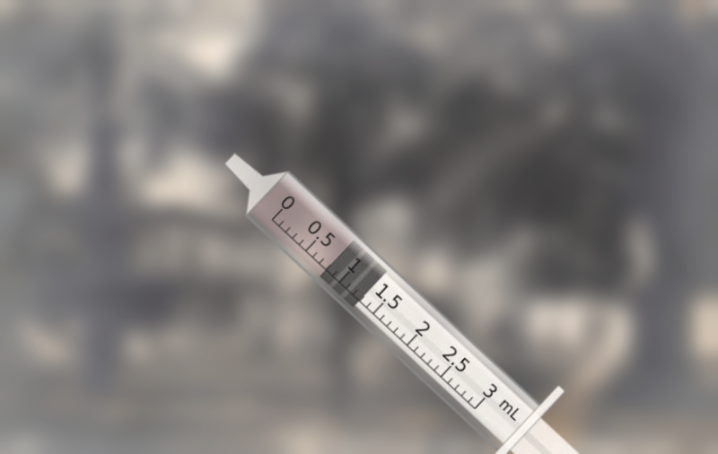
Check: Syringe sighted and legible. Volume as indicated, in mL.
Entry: 0.8 mL
